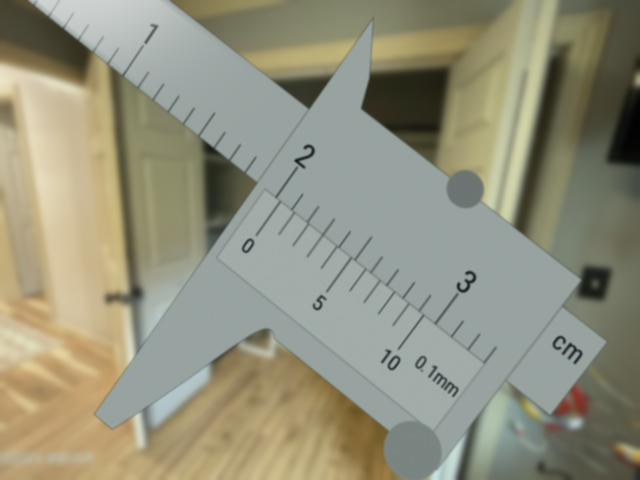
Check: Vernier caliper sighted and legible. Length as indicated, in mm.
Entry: 20.3 mm
